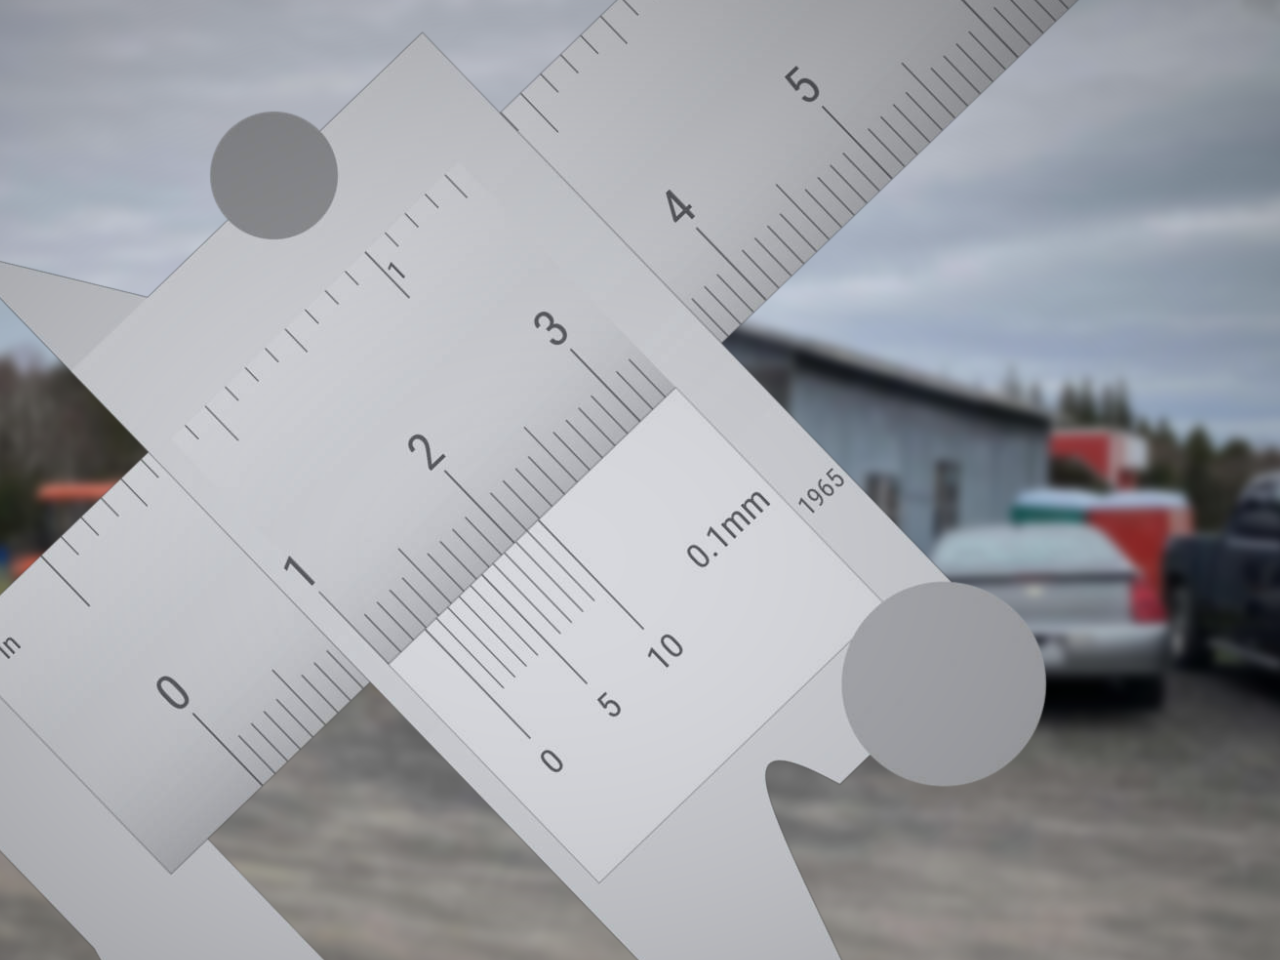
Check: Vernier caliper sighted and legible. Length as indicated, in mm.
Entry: 12.9 mm
